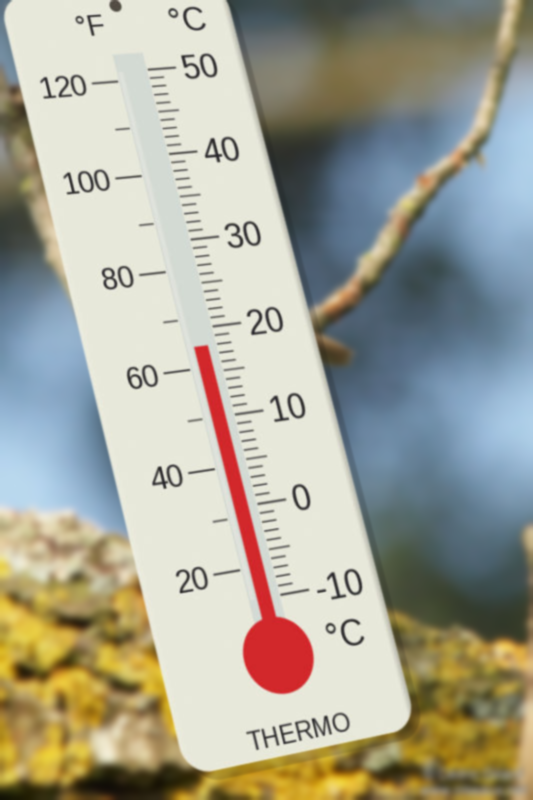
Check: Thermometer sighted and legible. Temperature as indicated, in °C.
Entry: 18 °C
